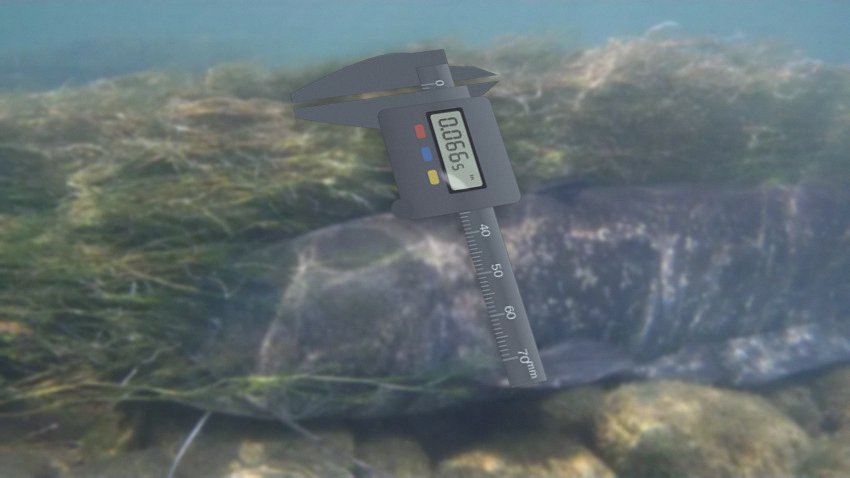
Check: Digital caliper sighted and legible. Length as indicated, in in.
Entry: 0.0665 in
